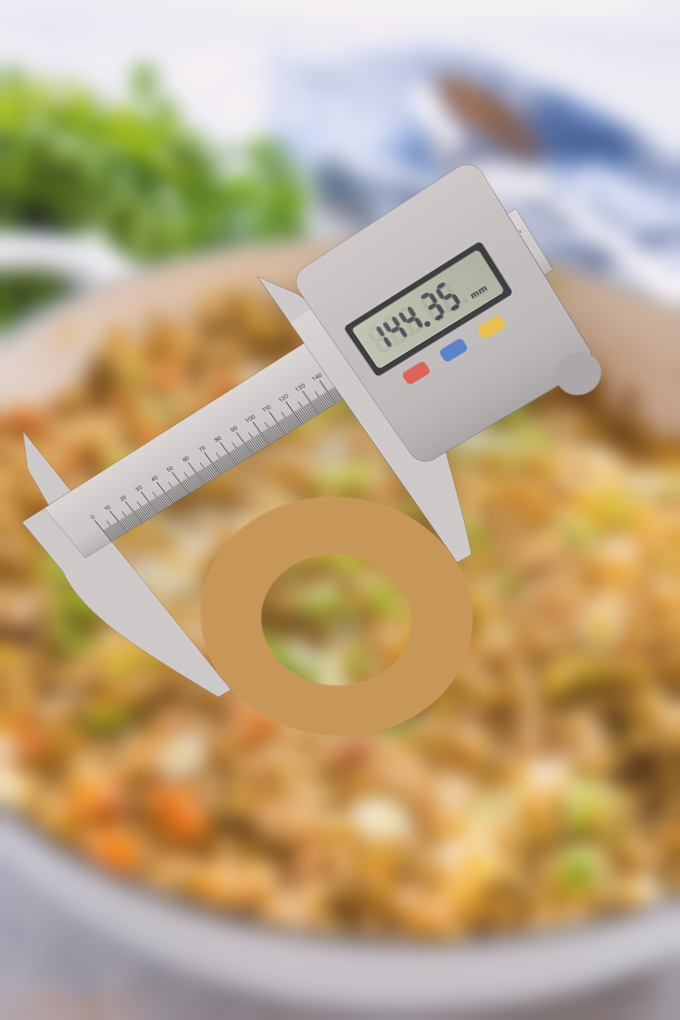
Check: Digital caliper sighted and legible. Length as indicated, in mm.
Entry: 144.35 mm
